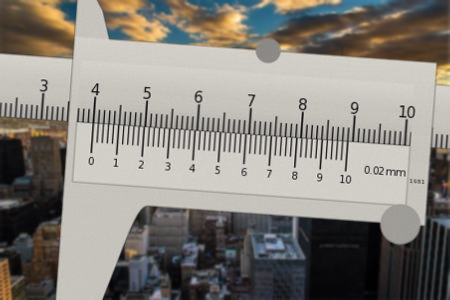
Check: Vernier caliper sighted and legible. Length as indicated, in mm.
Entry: 40.0 mm
